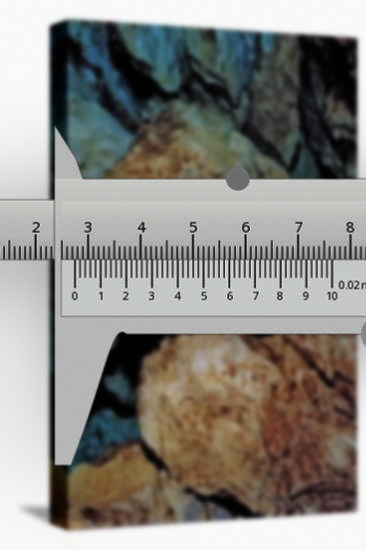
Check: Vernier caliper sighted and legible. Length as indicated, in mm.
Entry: 27.5 mm
